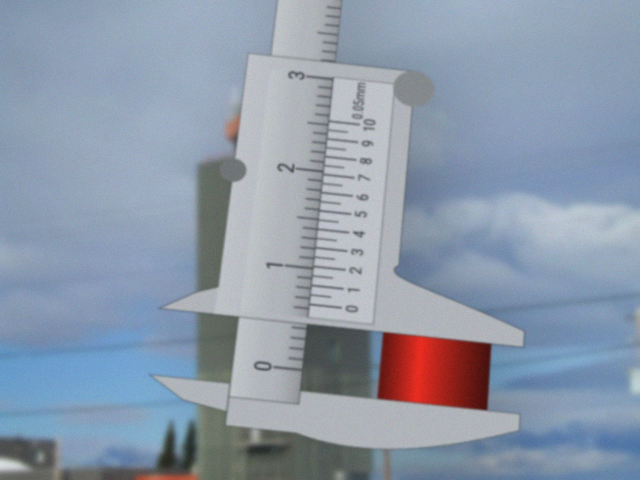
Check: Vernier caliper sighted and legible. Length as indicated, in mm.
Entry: 6.4 mm
